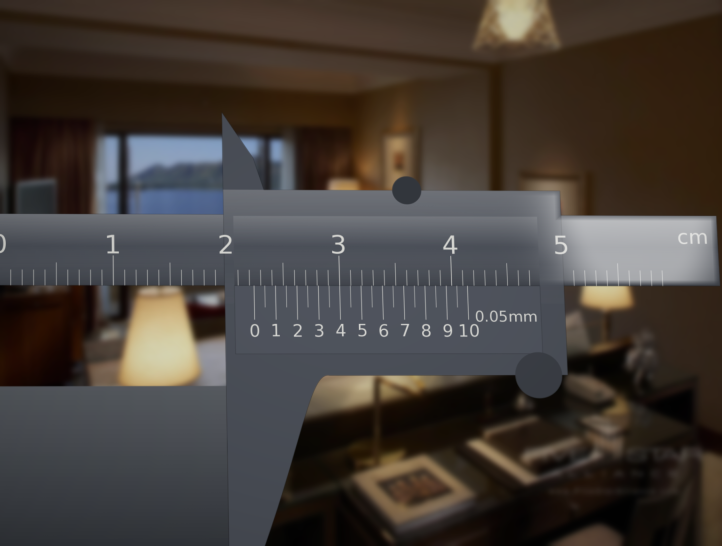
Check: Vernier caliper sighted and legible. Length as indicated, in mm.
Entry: 22.4 mm
